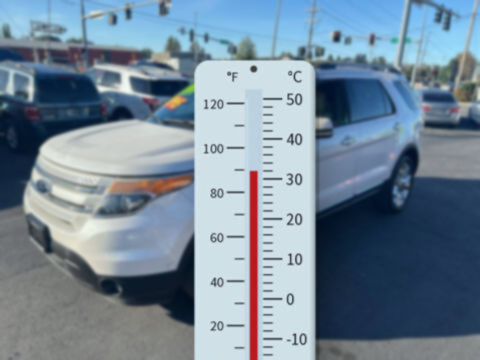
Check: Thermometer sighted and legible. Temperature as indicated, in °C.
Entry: 32 °C
